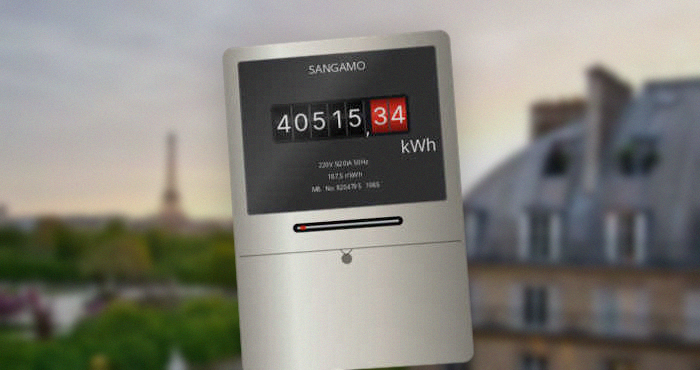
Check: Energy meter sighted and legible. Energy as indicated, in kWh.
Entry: 40515.34 kWh
